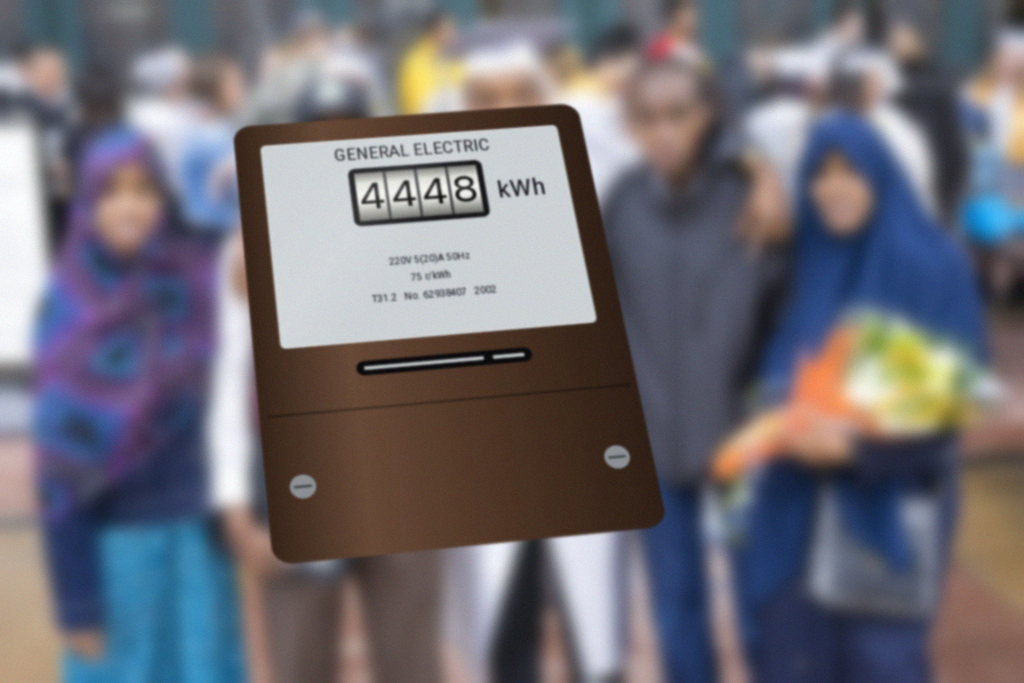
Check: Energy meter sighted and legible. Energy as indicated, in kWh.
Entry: 4448 kWh
